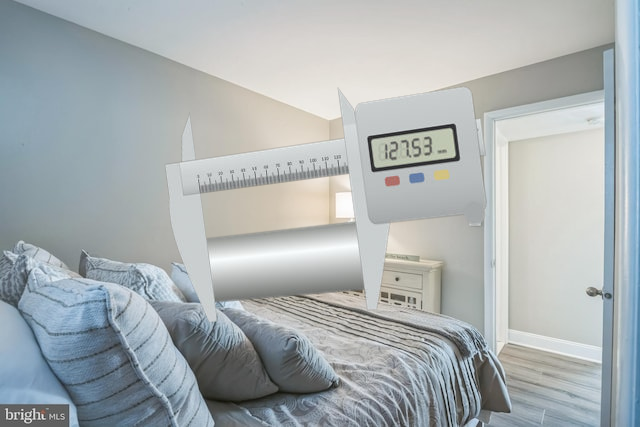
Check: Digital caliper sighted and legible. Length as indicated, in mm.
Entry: 127.53 mm
